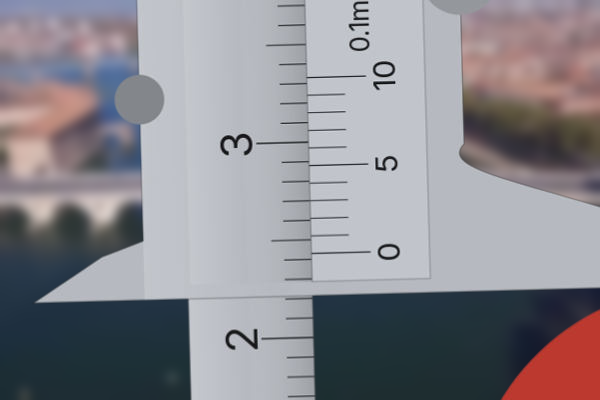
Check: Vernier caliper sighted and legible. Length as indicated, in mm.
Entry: 24.3 mm
